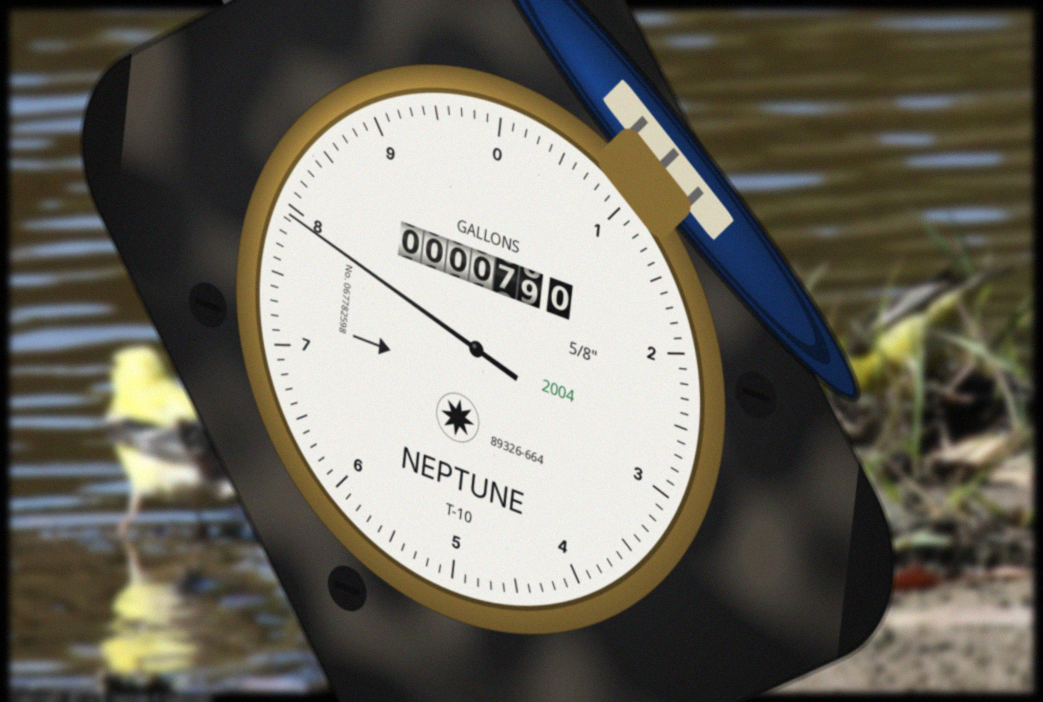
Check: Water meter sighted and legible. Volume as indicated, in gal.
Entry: 787.9 gal
